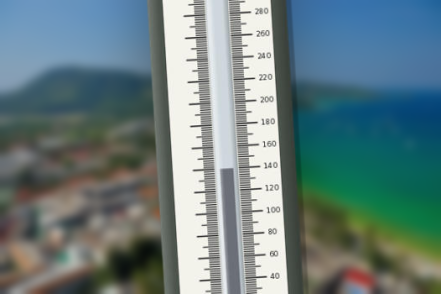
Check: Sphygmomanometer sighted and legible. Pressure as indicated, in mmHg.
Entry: 140 mmHg
